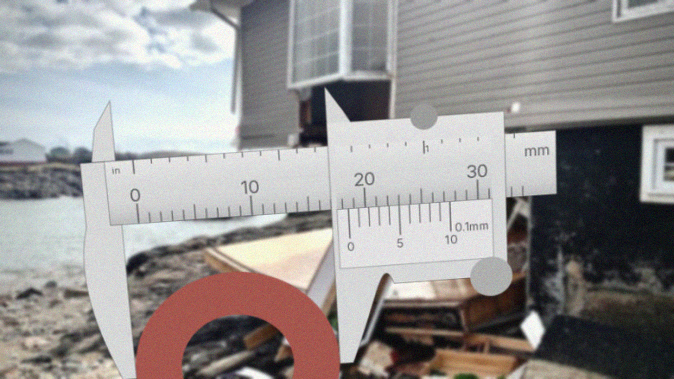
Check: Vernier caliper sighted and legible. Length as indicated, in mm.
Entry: 18.5 mm
